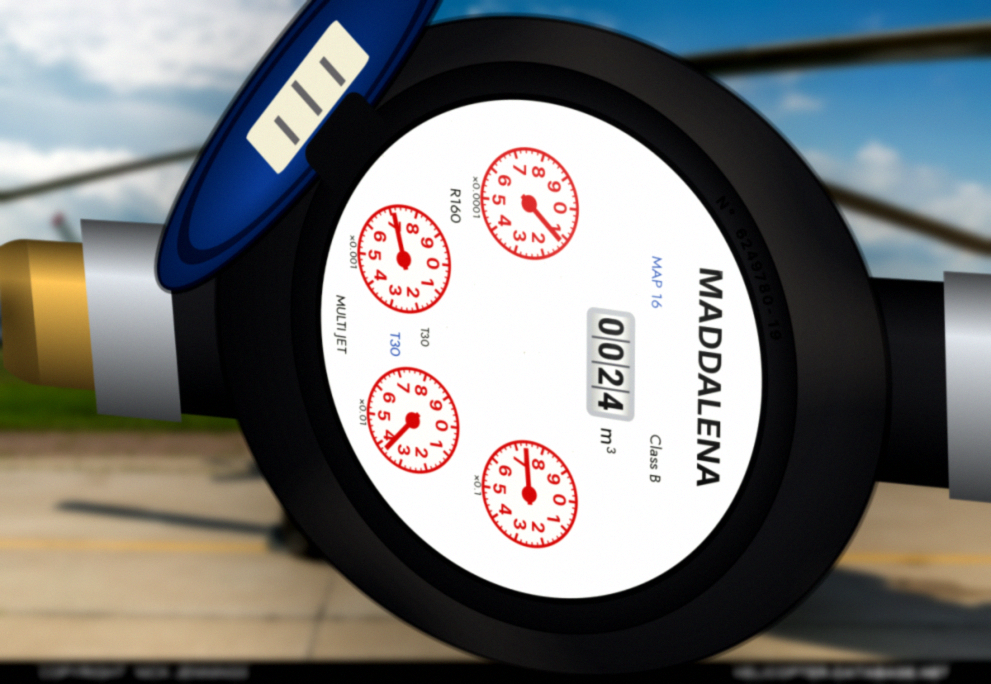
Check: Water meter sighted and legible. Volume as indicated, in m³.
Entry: 24.7371 m³
